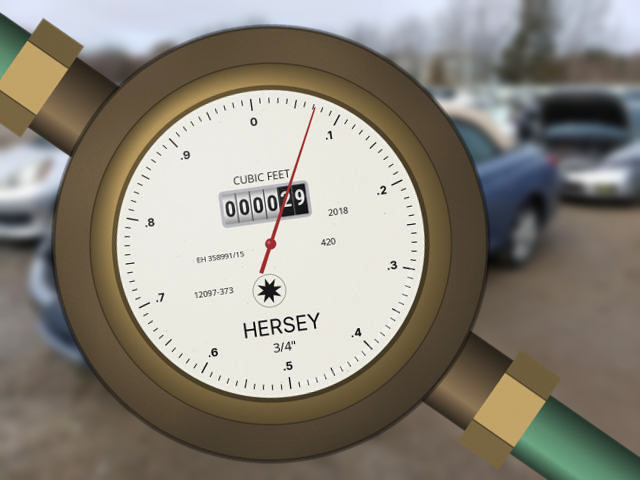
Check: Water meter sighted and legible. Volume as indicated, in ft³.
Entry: 29.07 ft³
